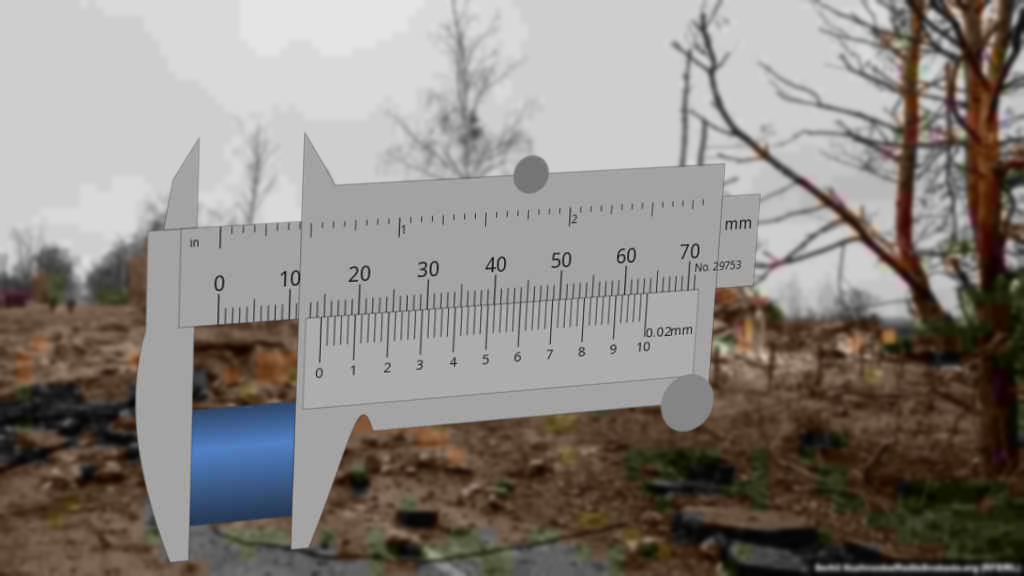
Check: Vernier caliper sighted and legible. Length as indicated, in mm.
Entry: 14.6 mm
